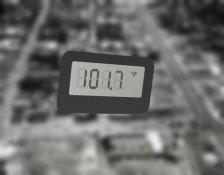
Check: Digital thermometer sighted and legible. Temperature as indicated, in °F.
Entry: 101.7 °F
